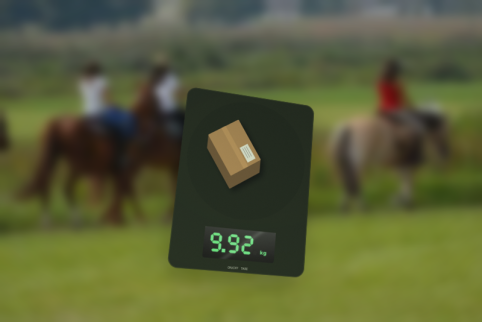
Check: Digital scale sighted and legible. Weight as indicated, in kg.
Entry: 9.92 kg
